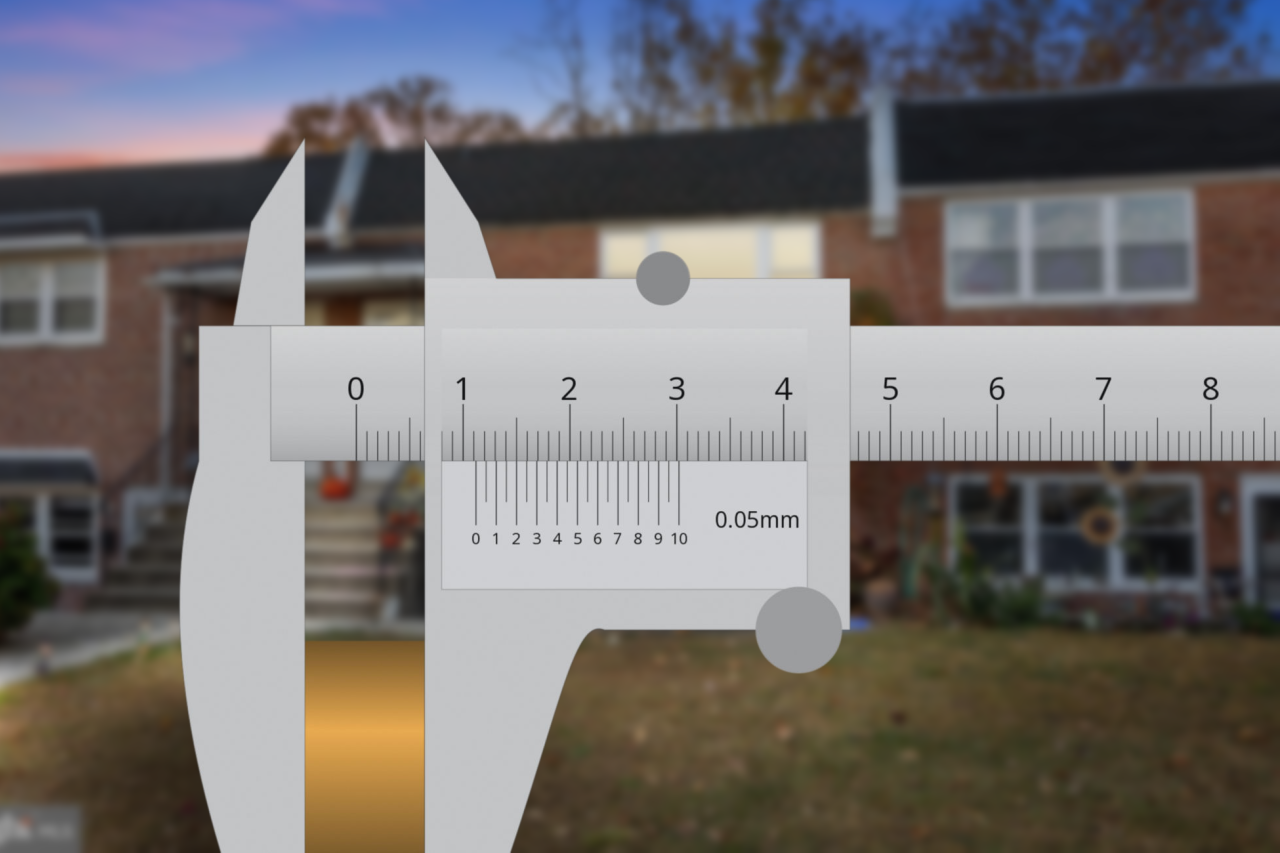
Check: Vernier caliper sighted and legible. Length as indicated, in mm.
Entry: 11.2 mm
